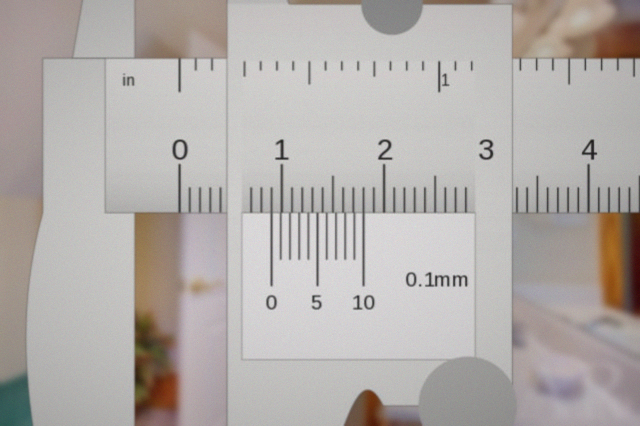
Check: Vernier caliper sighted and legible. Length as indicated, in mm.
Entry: 9.0 mm
